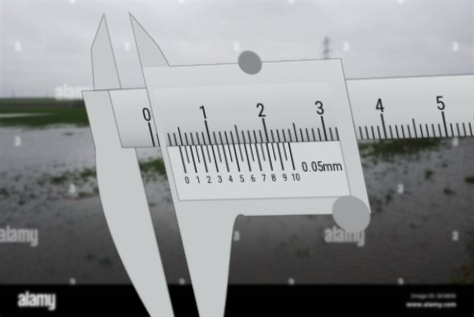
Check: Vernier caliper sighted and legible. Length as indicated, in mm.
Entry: 4.5 mm
